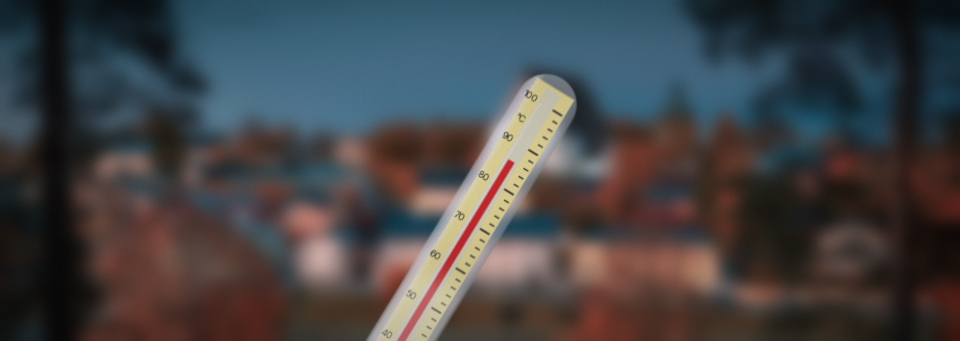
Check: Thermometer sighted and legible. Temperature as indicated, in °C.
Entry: 86 °C
